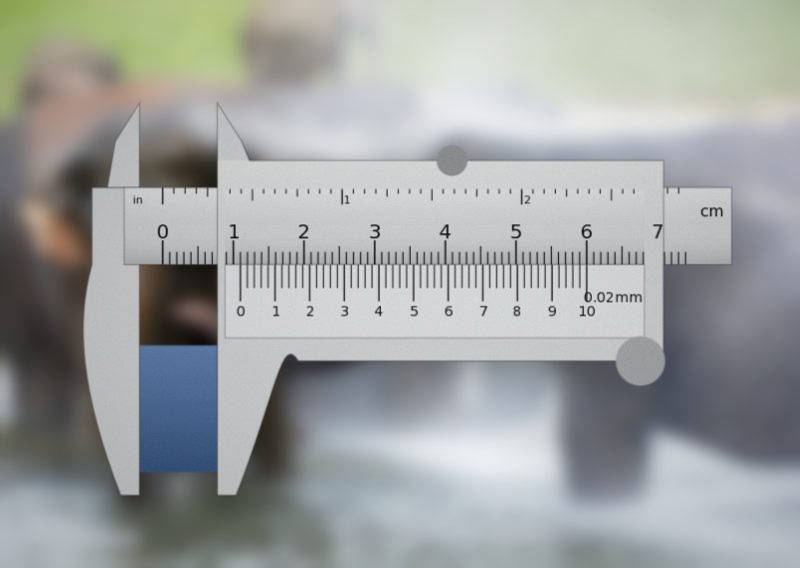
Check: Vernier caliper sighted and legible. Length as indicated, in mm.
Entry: 11.0 mm
